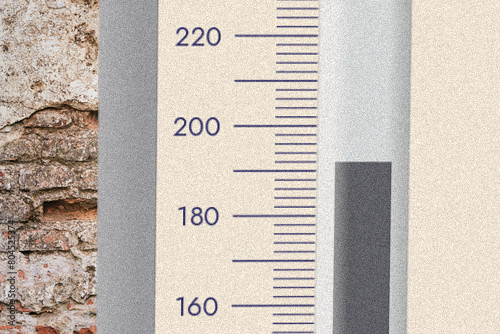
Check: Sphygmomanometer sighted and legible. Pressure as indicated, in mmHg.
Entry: 192 mmHg
